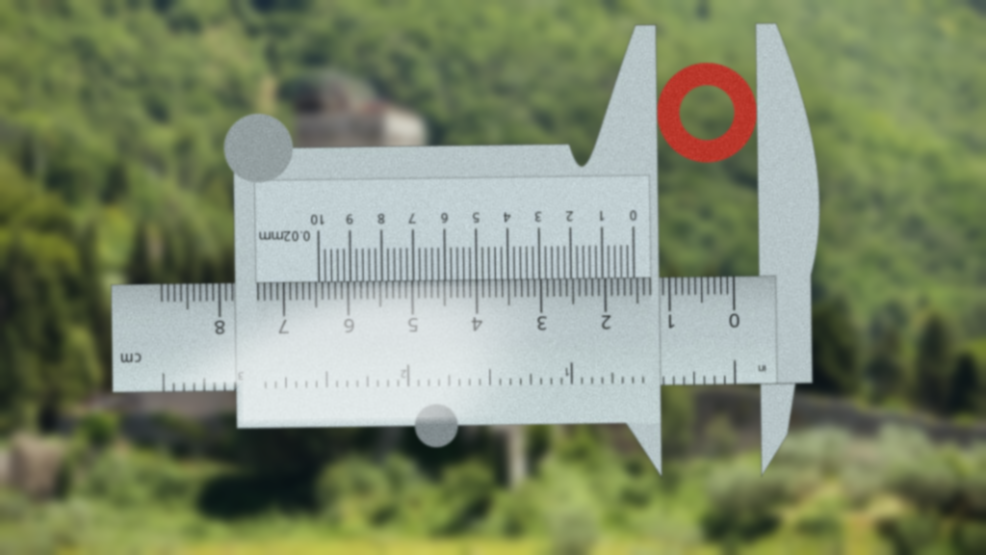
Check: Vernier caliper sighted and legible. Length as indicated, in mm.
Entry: 15.5 mm
